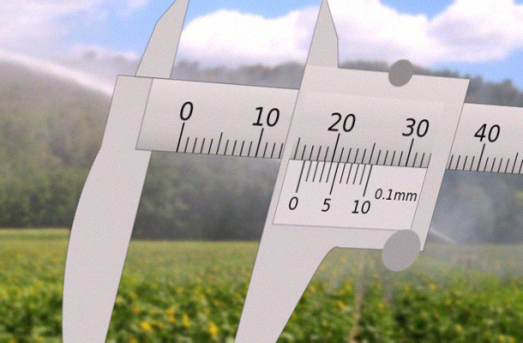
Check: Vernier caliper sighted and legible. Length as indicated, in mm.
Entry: 16.4 mm
